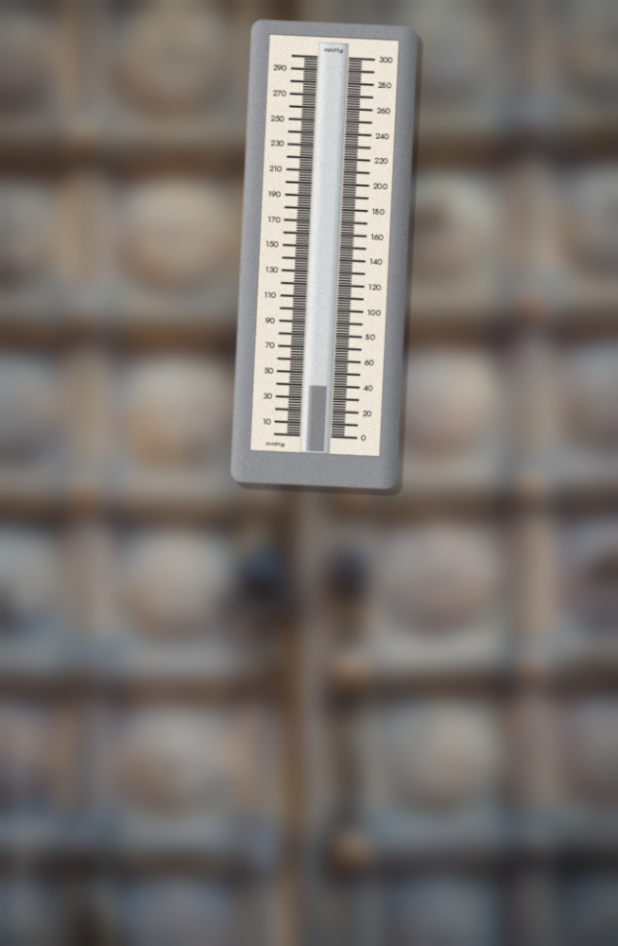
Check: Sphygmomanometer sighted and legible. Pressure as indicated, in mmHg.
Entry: 40 mmHg
